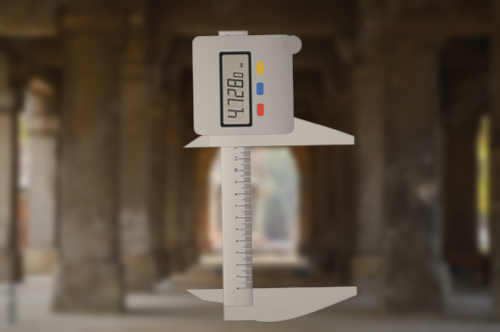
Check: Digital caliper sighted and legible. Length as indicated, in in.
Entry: 4.7280 in
